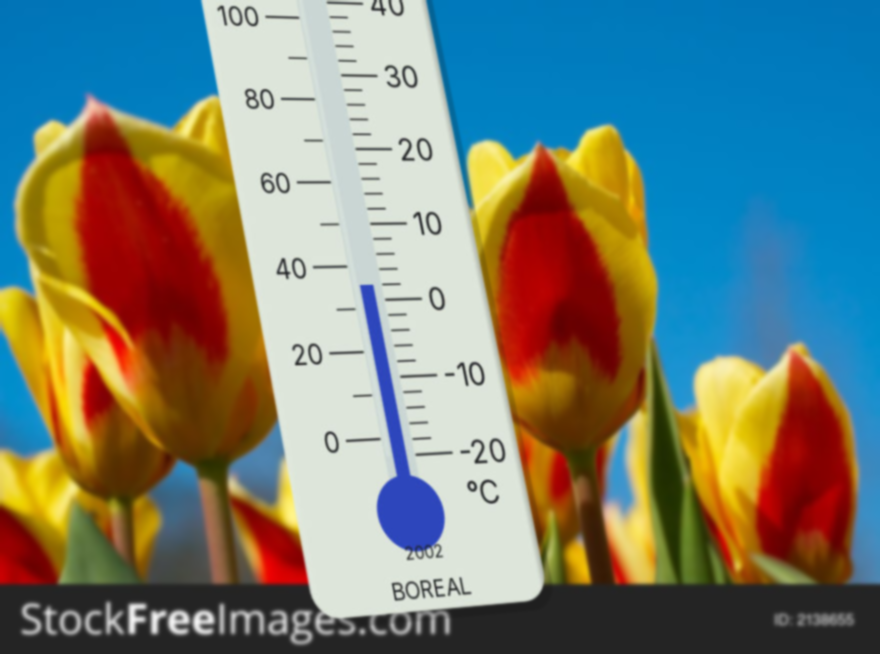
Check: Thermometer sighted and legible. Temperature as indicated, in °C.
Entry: 2 °C
